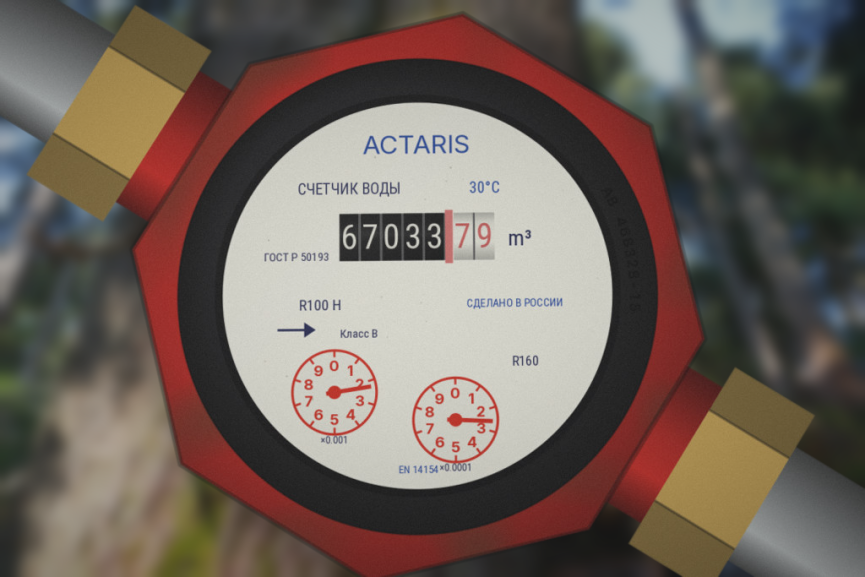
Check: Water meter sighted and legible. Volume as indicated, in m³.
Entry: 67033.7922 m³
